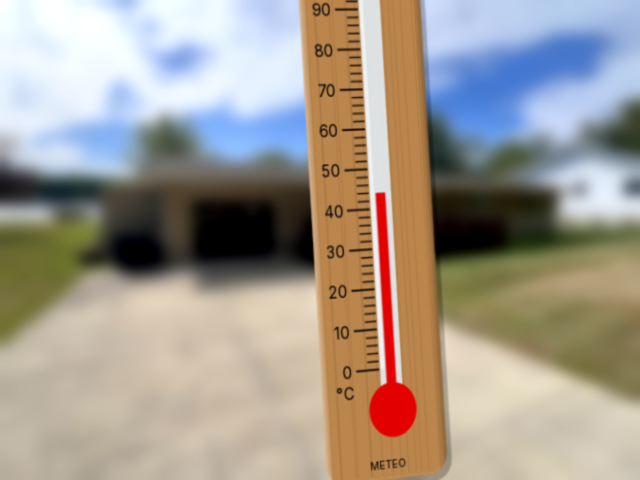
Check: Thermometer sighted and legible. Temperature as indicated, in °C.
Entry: 44 °C
